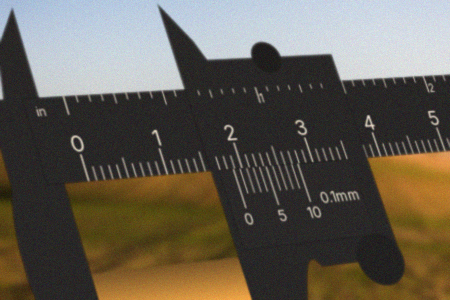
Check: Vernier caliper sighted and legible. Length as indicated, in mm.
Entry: 18.8 mm
